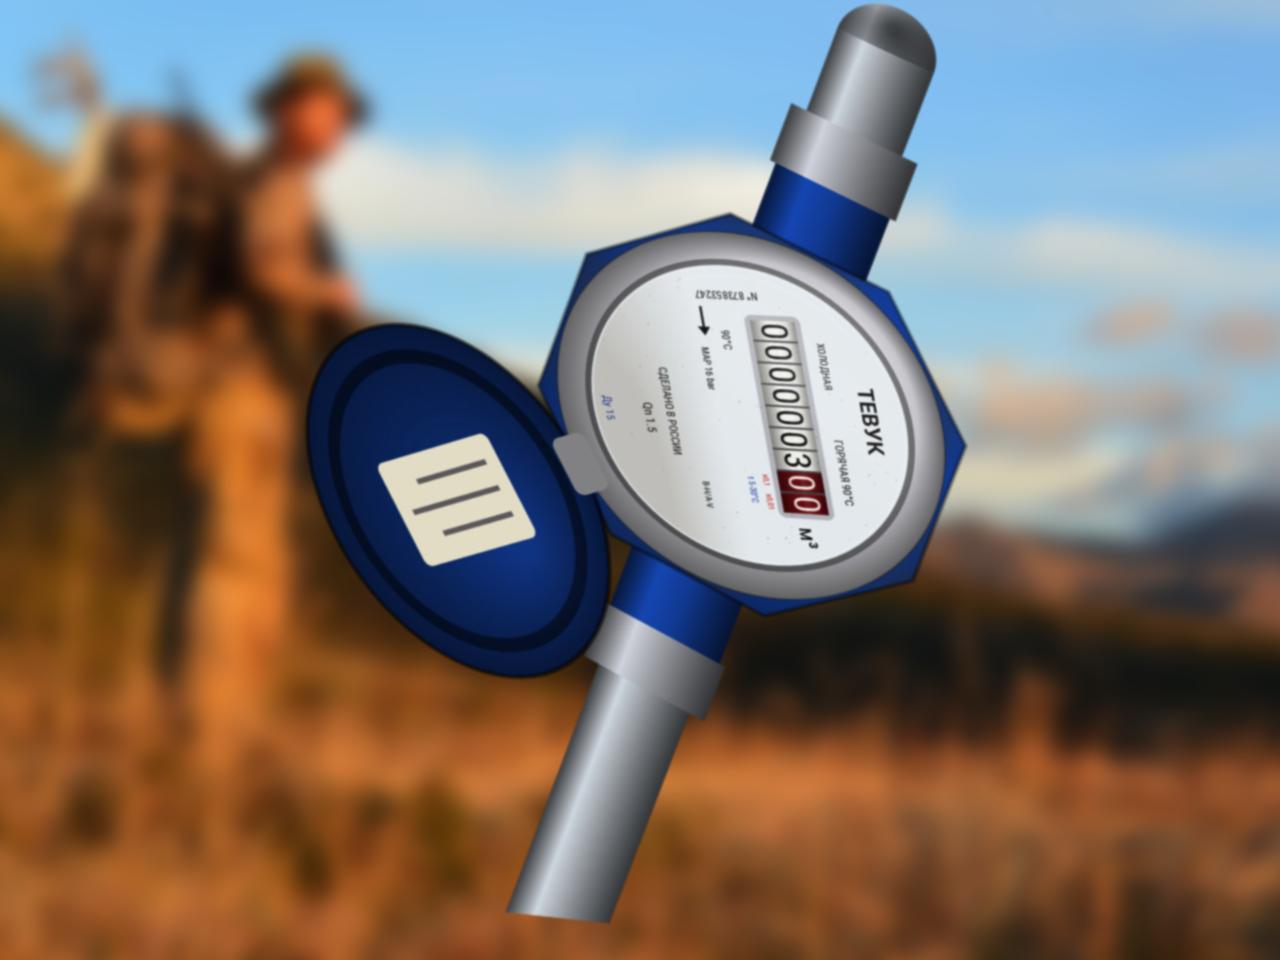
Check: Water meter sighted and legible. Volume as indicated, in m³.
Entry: 3.00 m³
